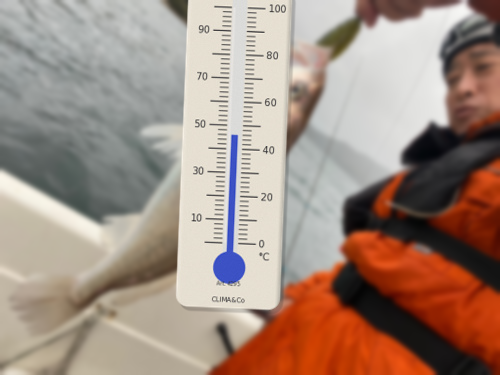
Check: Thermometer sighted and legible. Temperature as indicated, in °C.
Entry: 46 °C
